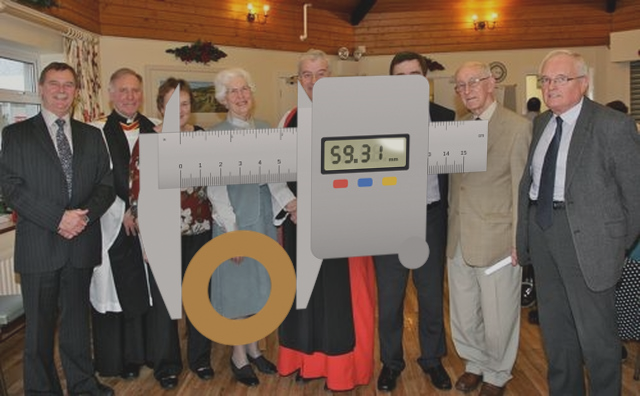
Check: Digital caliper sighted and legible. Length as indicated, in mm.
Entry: 59.31 mm
